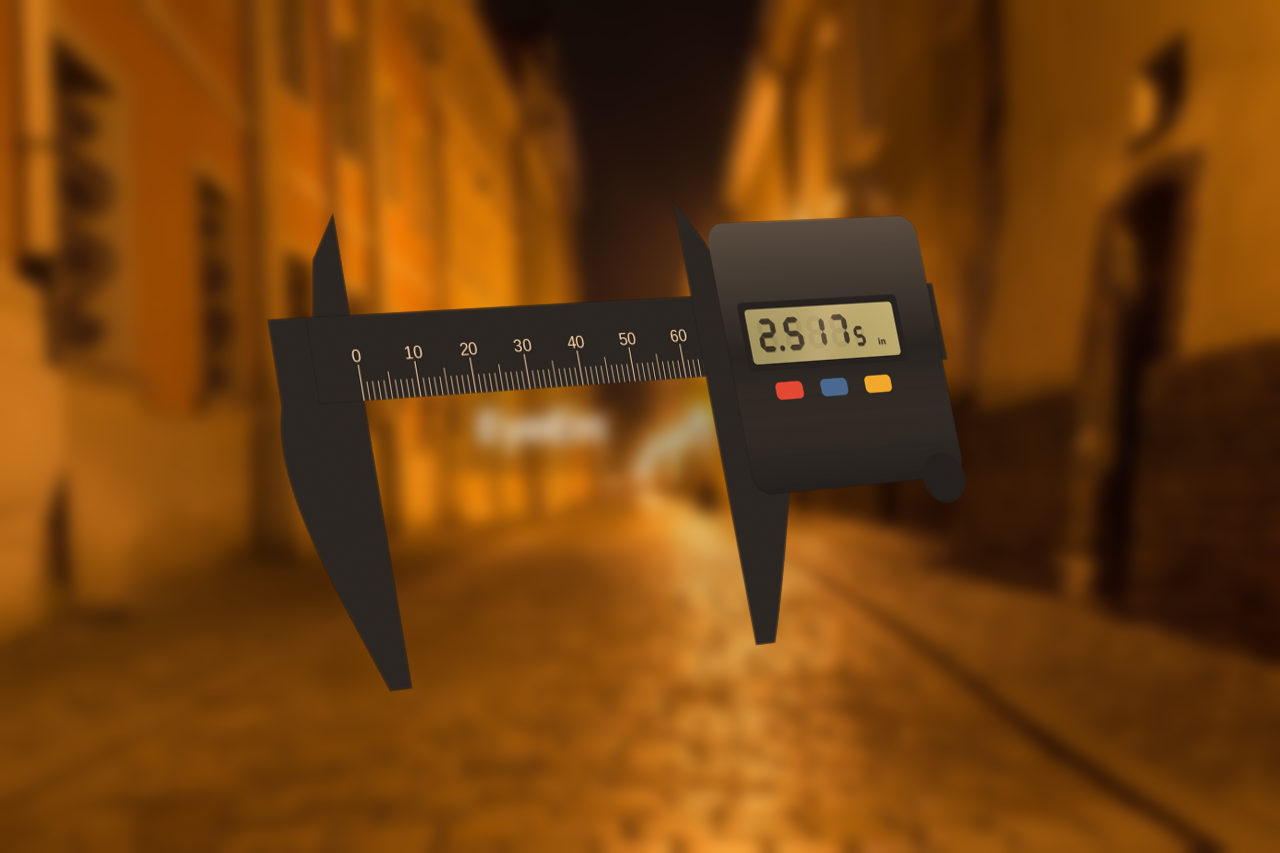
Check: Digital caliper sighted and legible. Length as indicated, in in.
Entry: 2.5175 in
